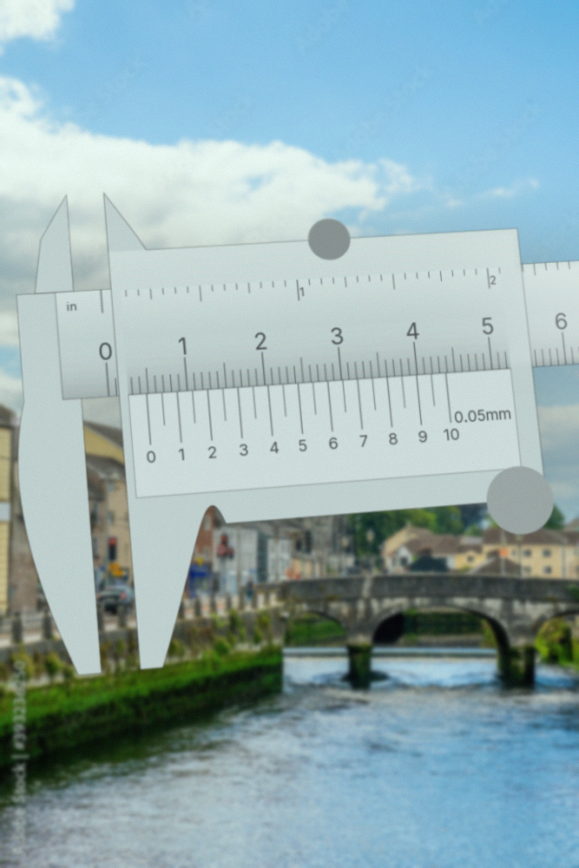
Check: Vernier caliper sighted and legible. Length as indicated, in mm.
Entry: 4.8 mm
